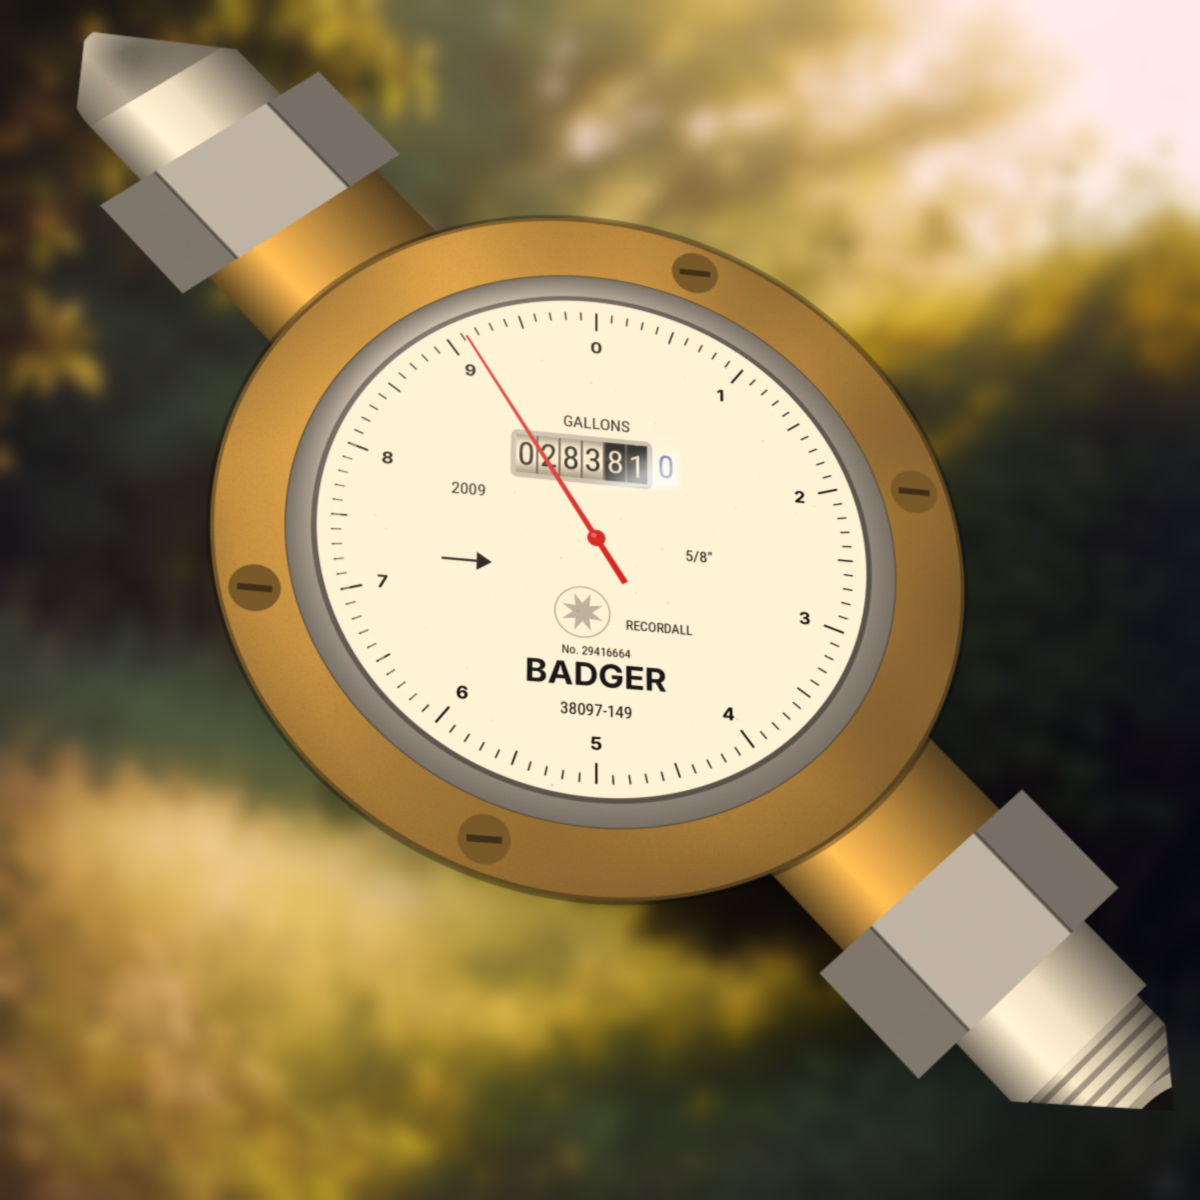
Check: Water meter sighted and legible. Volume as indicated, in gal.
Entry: 283809.1 gal
